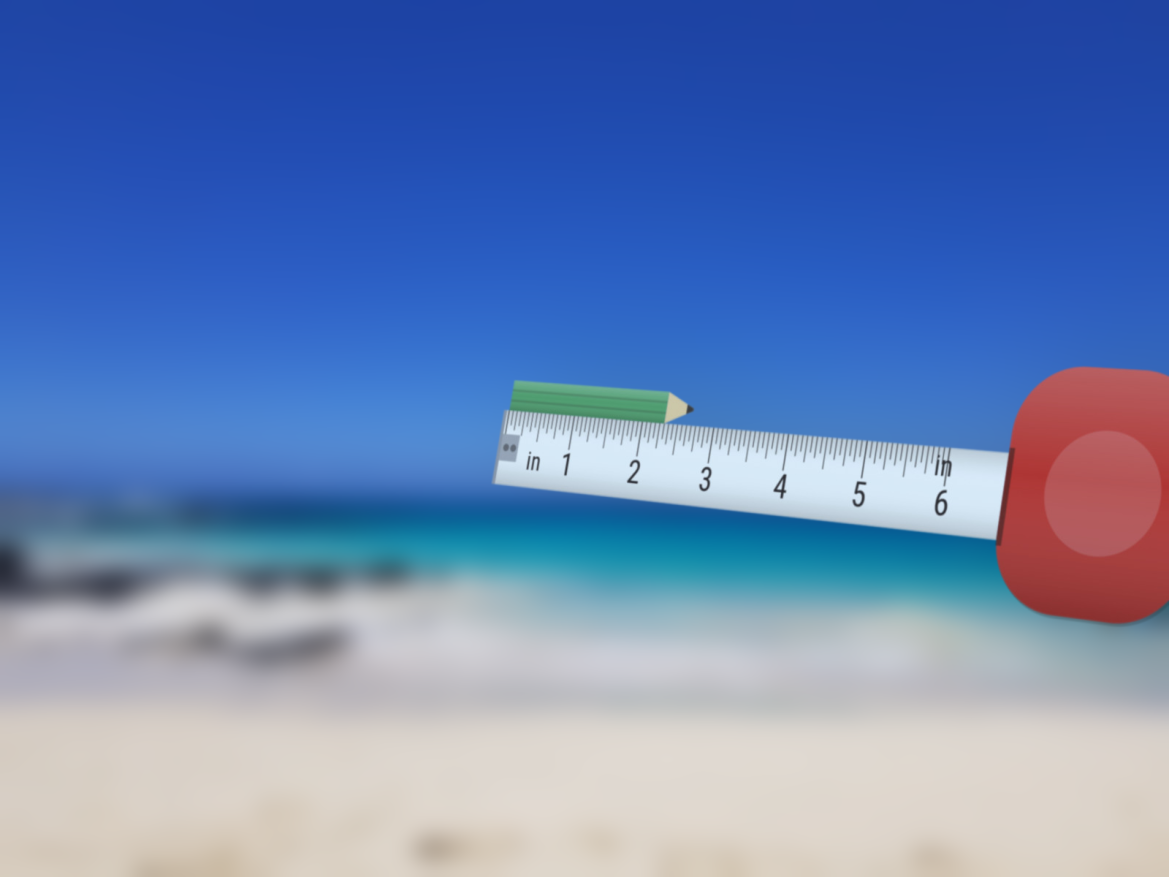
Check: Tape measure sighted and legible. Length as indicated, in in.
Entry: 2.6875 in
